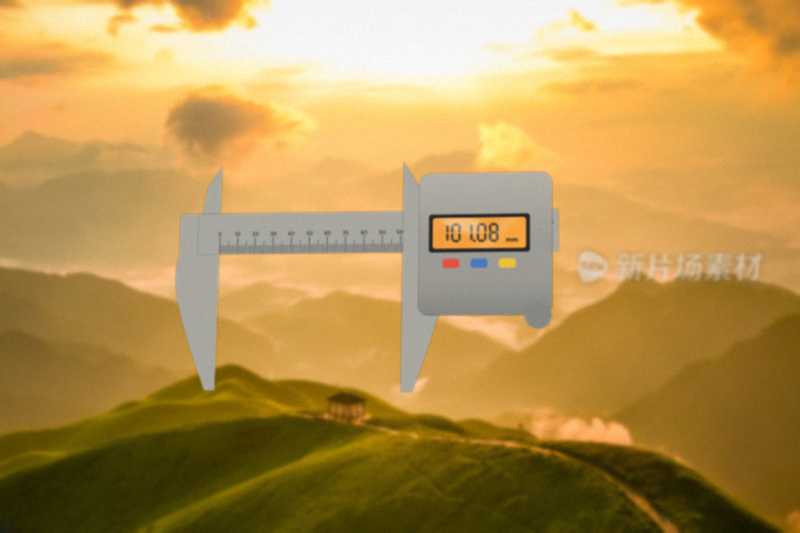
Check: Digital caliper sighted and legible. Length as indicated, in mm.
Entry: 101.08 mm
